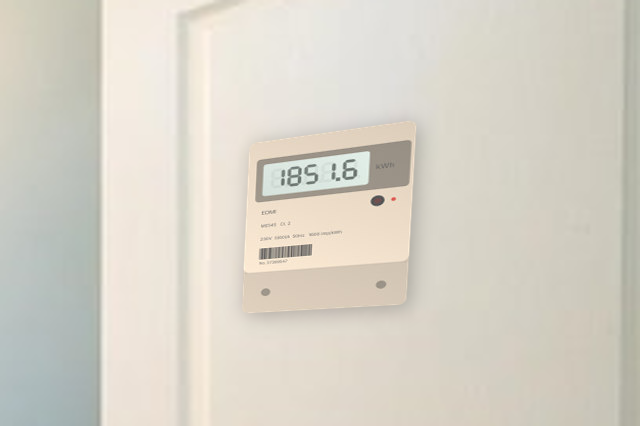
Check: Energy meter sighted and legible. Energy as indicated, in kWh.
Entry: 1851.6 kWh
